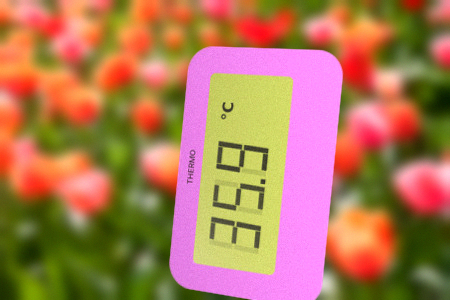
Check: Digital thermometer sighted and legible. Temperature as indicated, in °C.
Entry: 35.9 °C
